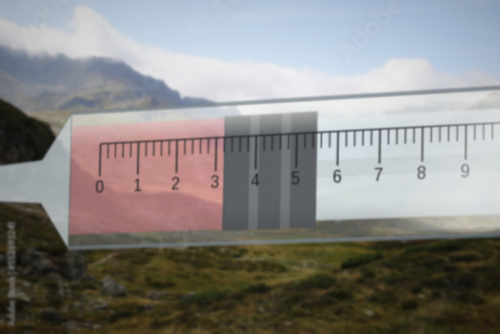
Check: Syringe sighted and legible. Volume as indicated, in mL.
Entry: 3.2 mL
